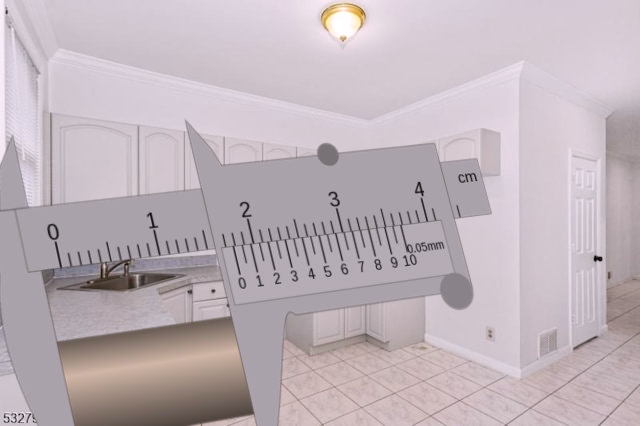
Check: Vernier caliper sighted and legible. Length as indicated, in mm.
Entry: 17.8 mm
